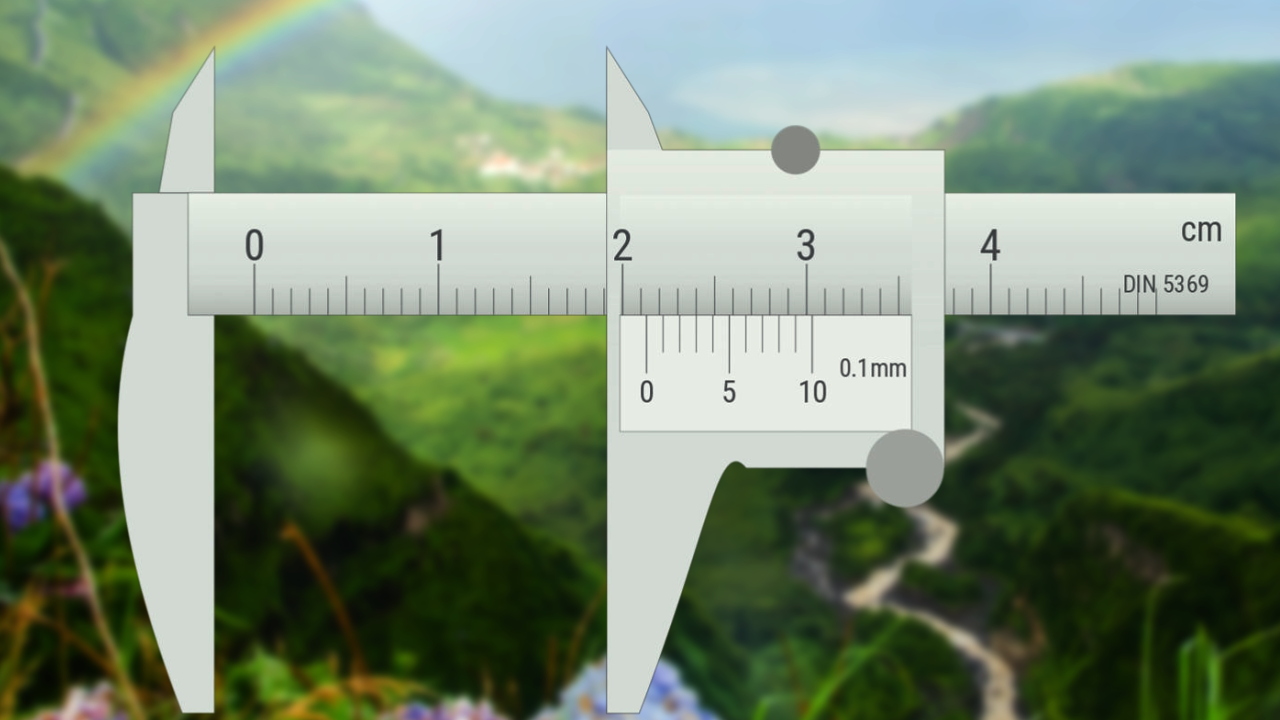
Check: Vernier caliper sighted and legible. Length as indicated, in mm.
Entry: 21.3 mm
